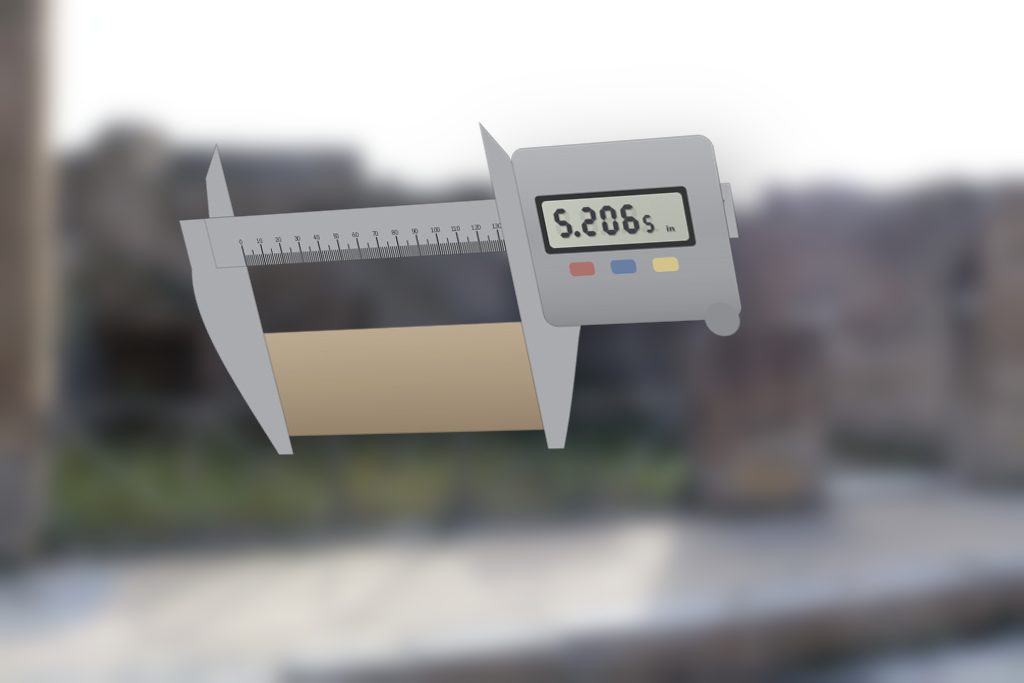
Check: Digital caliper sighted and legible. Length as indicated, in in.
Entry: 5.2065 in
